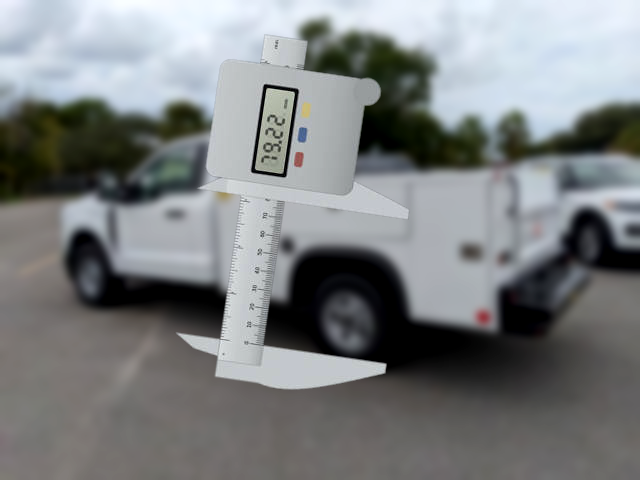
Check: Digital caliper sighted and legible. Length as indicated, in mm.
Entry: 79.22 mm
